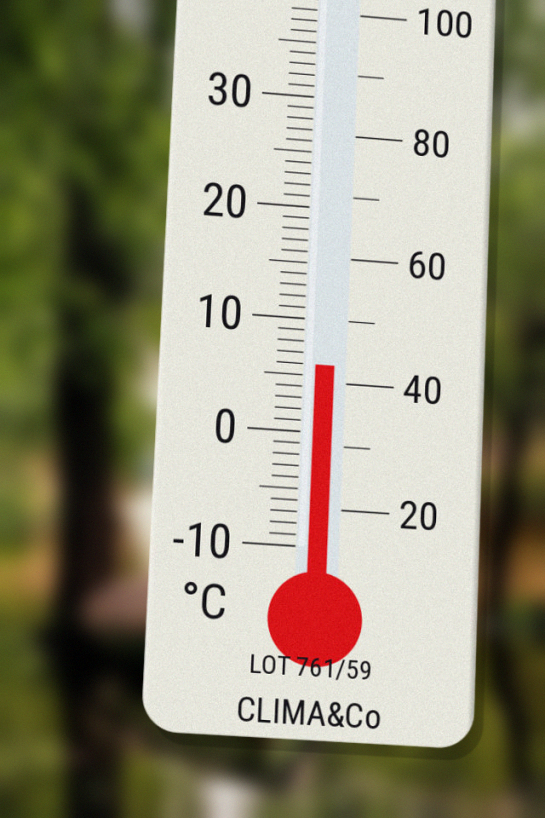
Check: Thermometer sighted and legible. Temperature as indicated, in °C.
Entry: 6 °C
